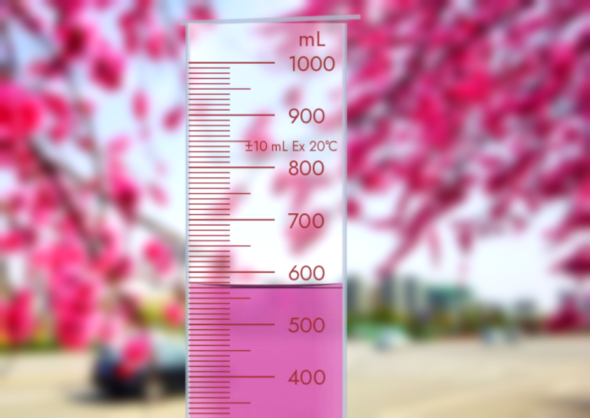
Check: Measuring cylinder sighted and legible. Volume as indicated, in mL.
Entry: 570 mL
